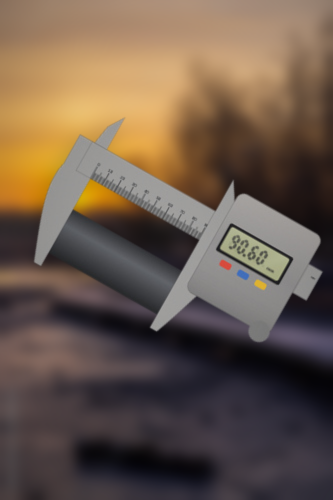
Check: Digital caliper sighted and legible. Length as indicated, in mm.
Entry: 90.60 mm
